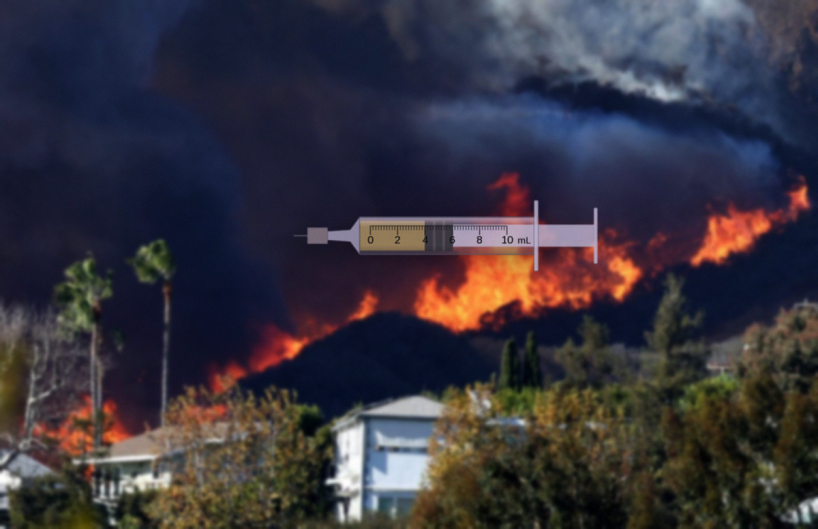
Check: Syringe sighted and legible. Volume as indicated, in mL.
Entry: 4 mL
